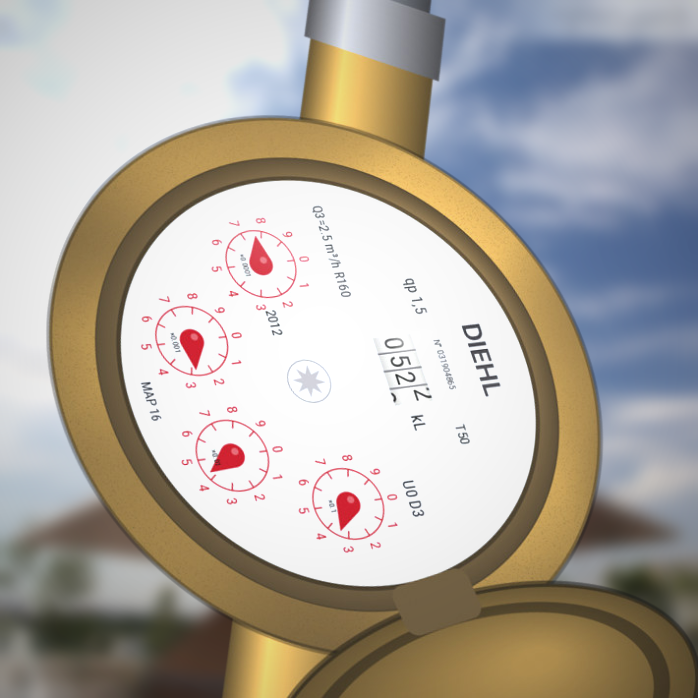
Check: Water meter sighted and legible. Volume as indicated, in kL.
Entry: 522.3427 kL
